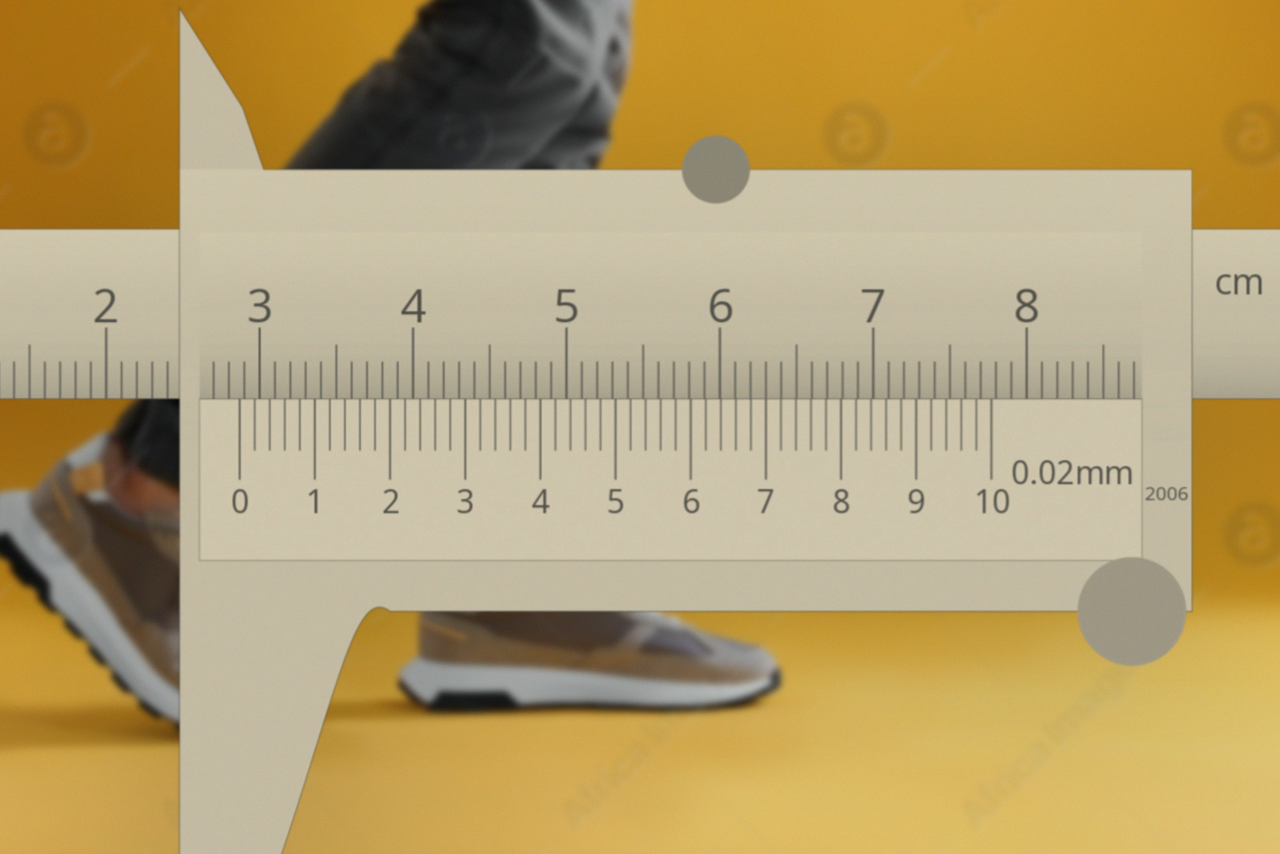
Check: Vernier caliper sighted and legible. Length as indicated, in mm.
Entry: 28.7 mm
